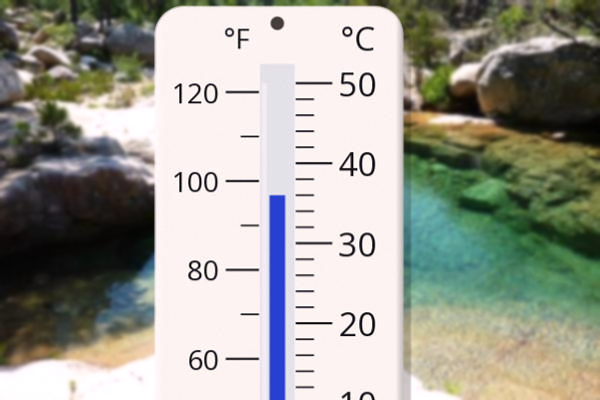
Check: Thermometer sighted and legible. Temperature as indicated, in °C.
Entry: 36 °C
